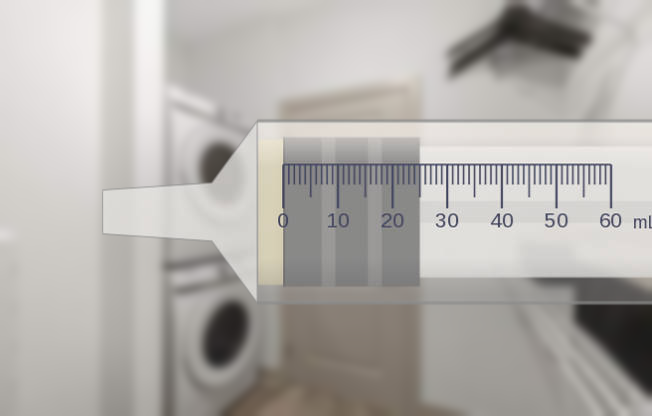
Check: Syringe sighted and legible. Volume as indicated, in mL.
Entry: 0 mL
